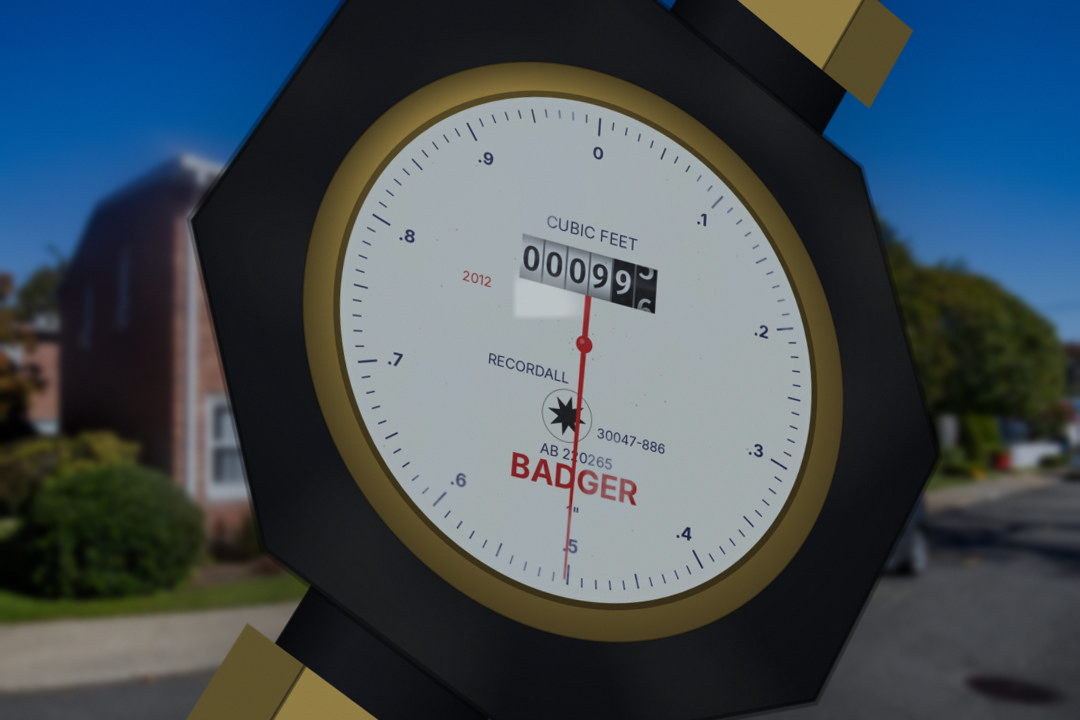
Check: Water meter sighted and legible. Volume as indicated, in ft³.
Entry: 995.50 ft³
